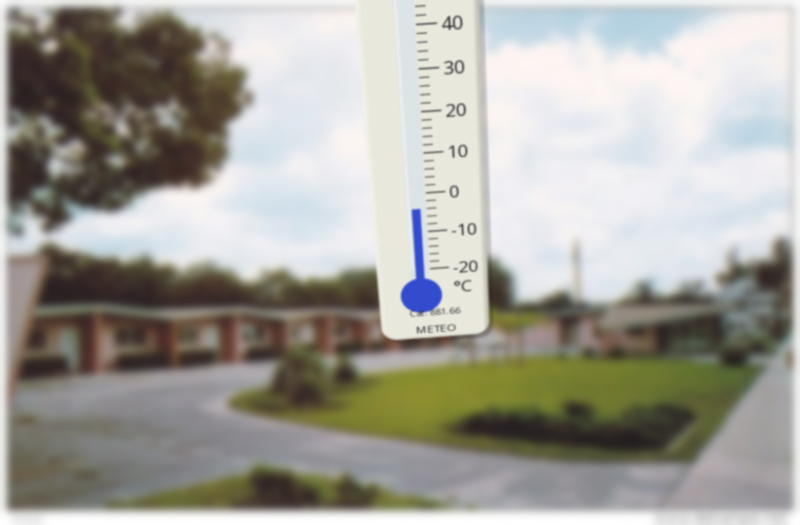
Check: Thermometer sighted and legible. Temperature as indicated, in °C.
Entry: -4 °C
